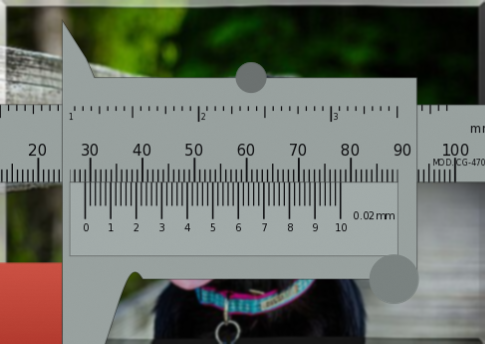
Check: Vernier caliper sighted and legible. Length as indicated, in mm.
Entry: 29.0 mm
